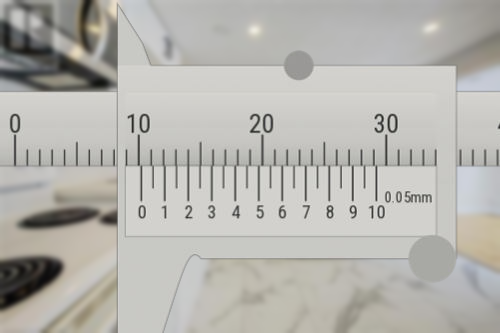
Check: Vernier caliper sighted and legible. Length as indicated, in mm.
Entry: 10.2 mm
